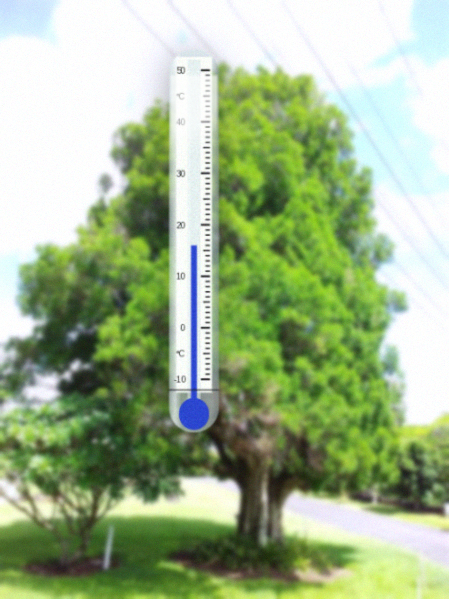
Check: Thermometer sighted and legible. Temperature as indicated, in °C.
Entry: 16 °C
